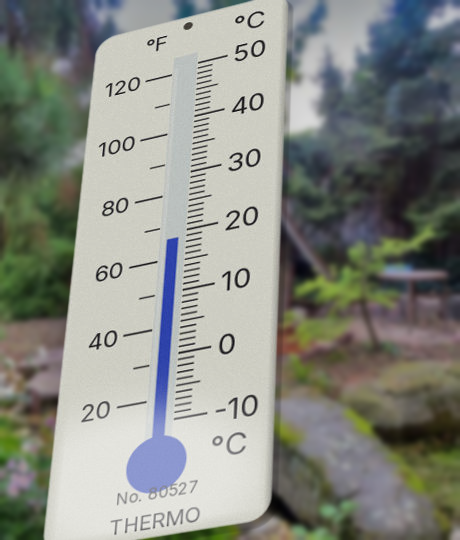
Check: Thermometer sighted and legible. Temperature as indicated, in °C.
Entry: 19 °C
